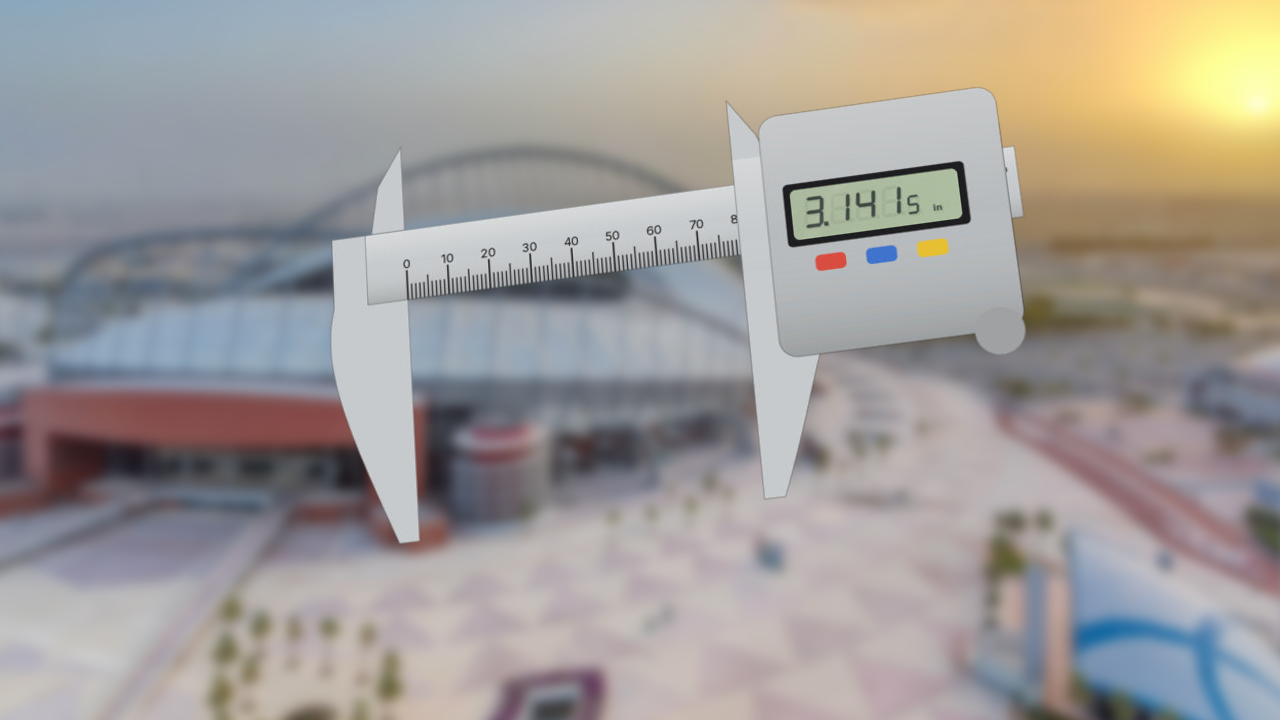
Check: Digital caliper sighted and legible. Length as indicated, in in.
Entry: 3.1415 in
